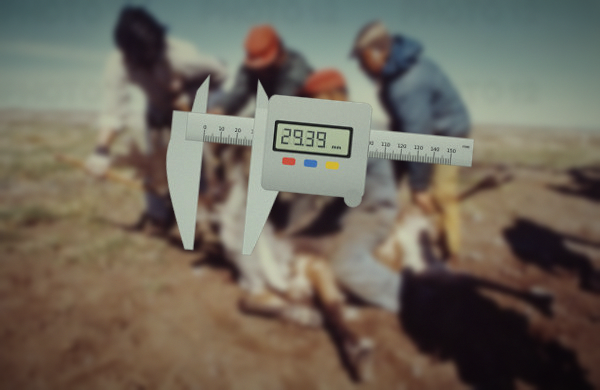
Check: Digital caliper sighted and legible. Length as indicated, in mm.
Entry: 29.39 mm
